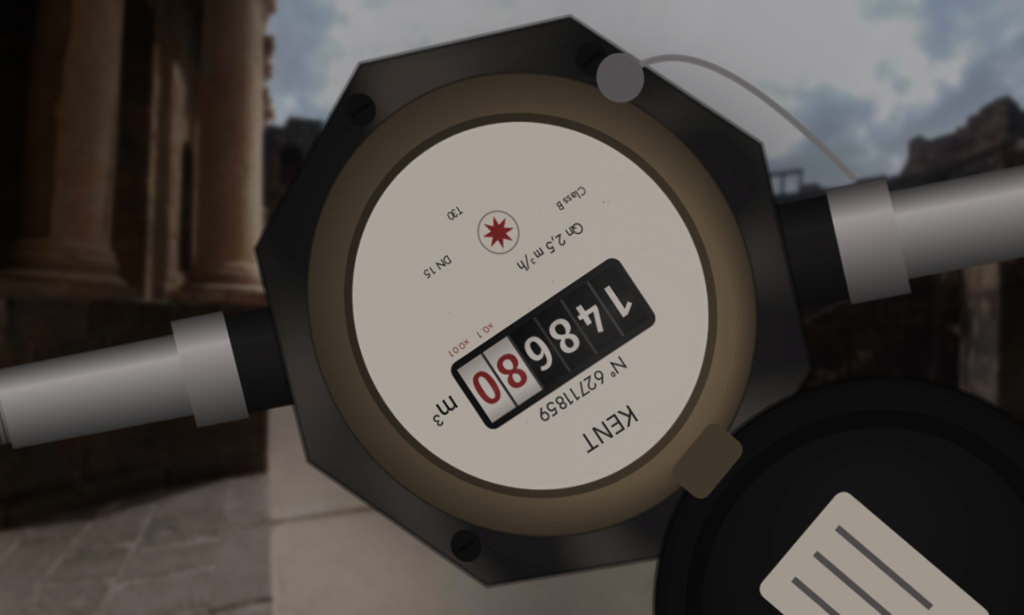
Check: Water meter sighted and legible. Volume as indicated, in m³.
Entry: 1486.80 m³
